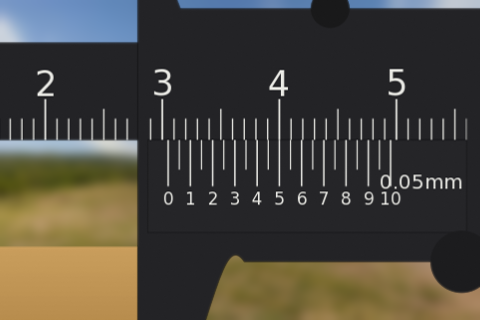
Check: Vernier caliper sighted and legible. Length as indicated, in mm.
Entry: 30.5 mm
